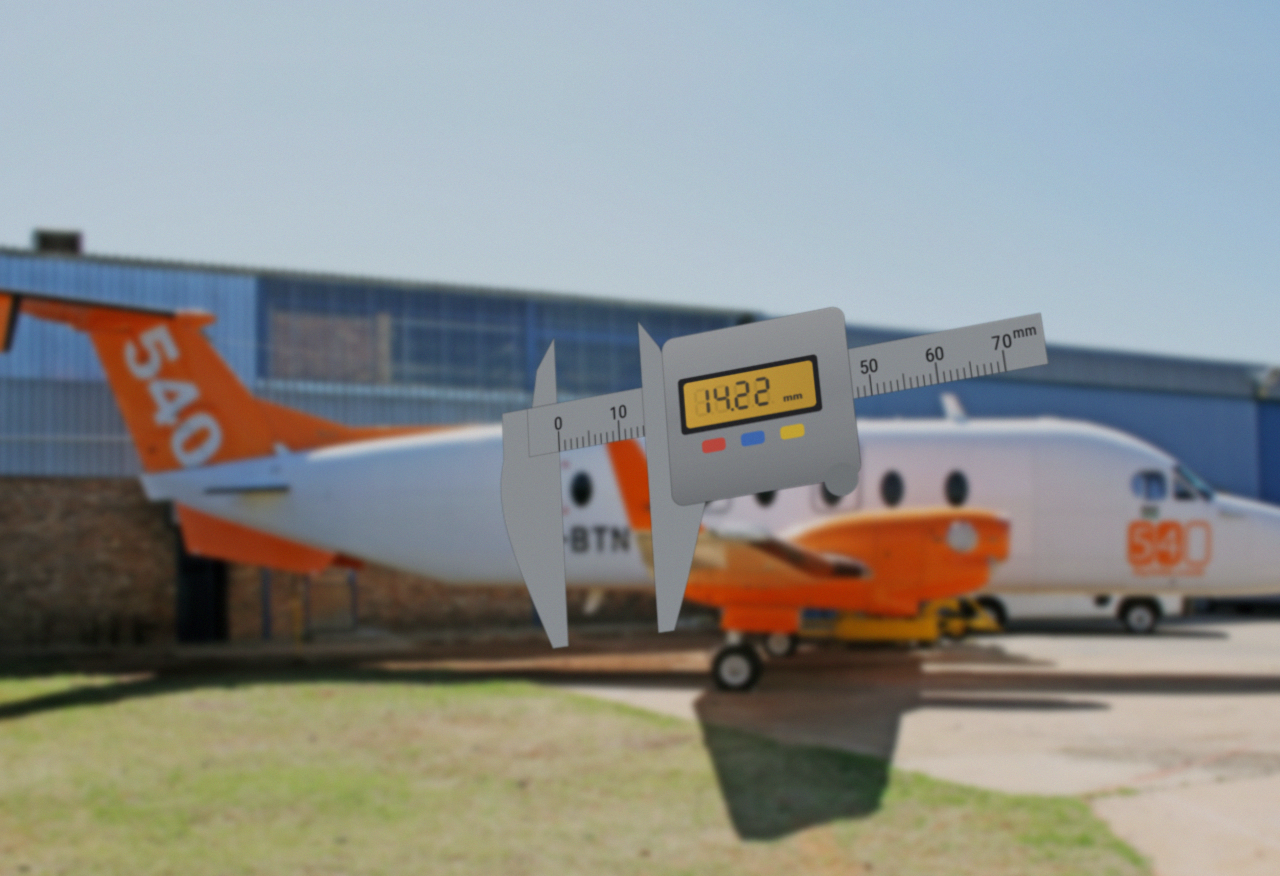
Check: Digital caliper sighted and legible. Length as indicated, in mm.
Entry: 14.22 mm
